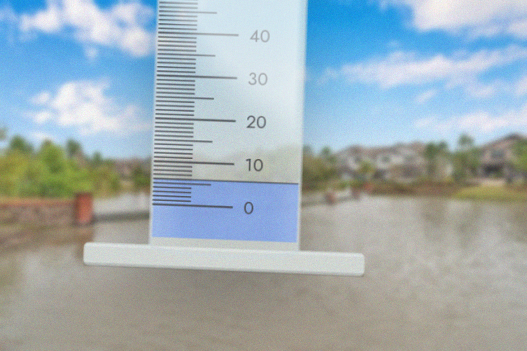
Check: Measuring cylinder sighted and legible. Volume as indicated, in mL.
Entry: 6 mL
